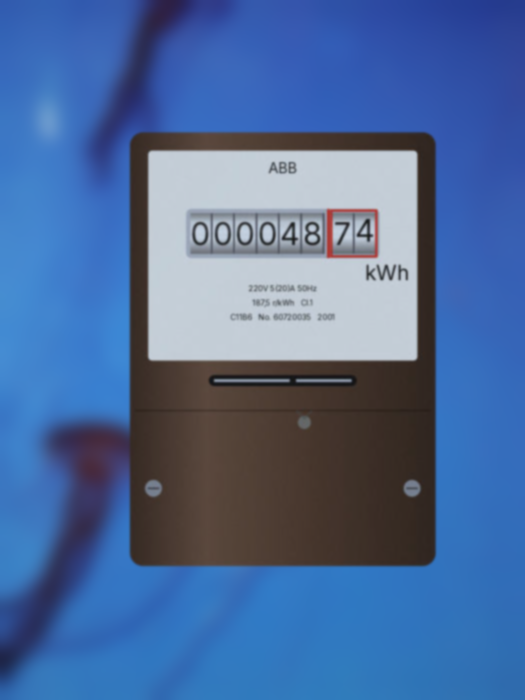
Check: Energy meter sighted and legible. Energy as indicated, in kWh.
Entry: 48.74 kWh
